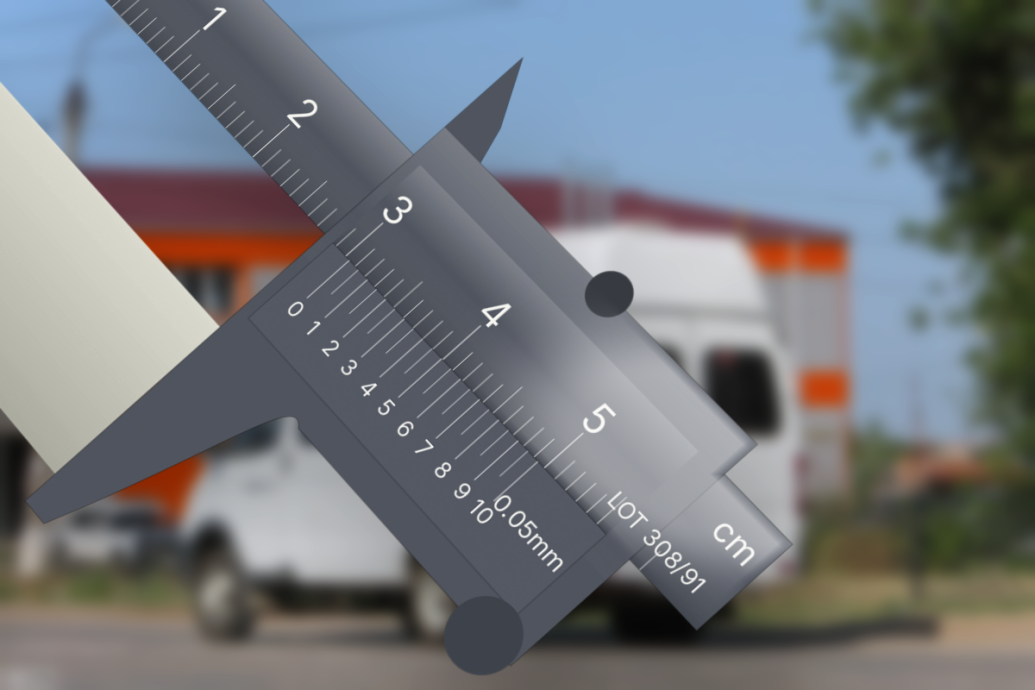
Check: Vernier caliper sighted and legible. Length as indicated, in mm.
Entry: 30.4 mm
